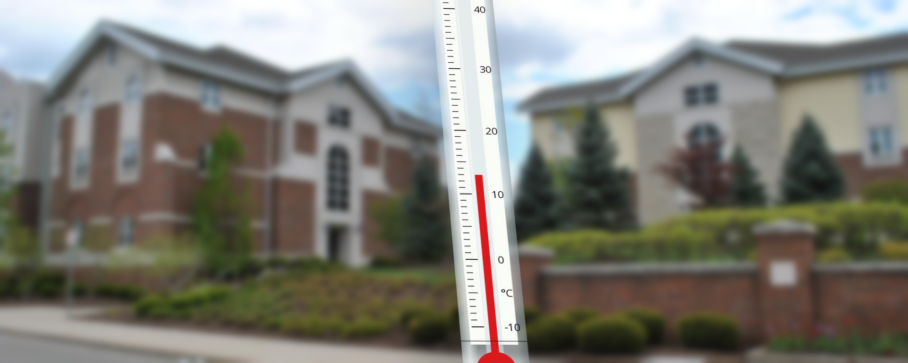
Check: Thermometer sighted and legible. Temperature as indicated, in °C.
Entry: 13 °C
